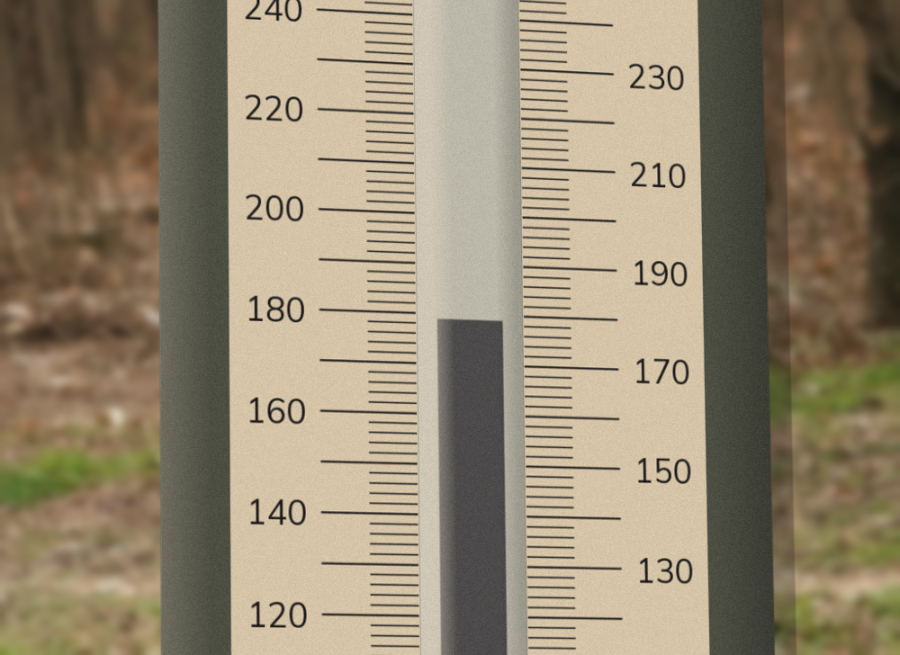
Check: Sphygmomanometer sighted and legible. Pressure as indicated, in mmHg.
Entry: 179 mmHg
